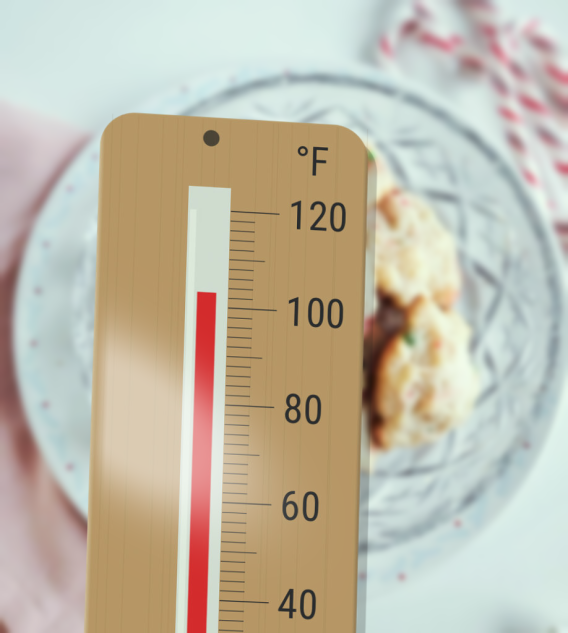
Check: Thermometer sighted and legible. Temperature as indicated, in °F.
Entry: 103 °F
